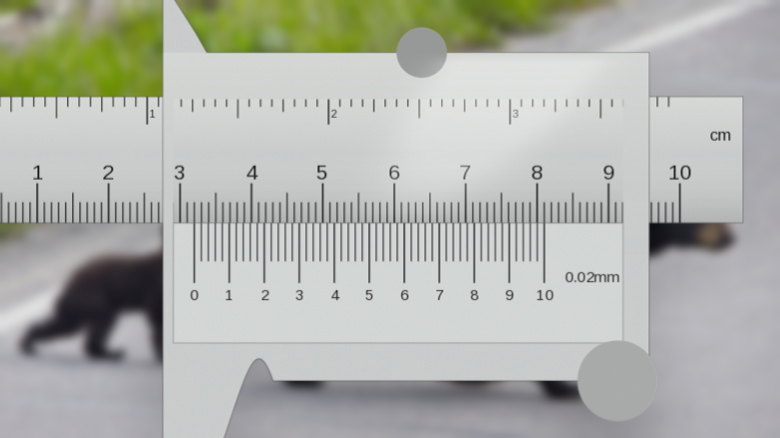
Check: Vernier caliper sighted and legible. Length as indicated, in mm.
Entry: 32.0 mm
